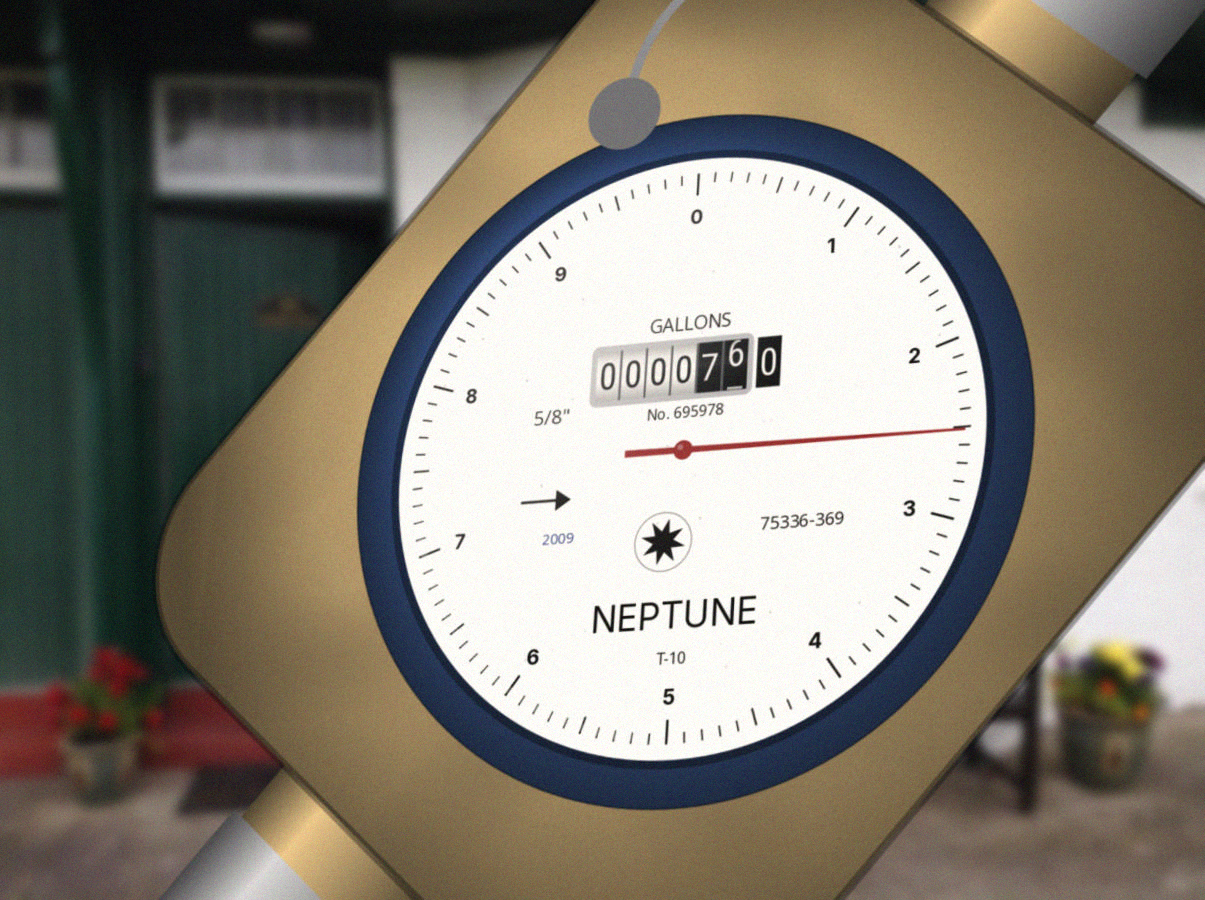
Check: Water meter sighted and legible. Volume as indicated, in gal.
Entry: 762.5 gal
